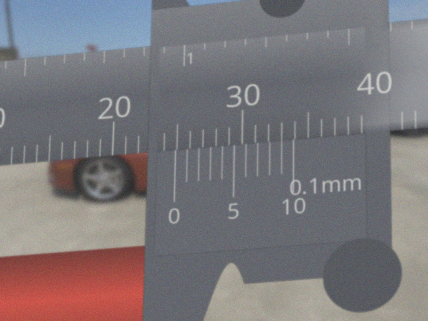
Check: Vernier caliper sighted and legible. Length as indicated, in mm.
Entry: 24.9 mm
